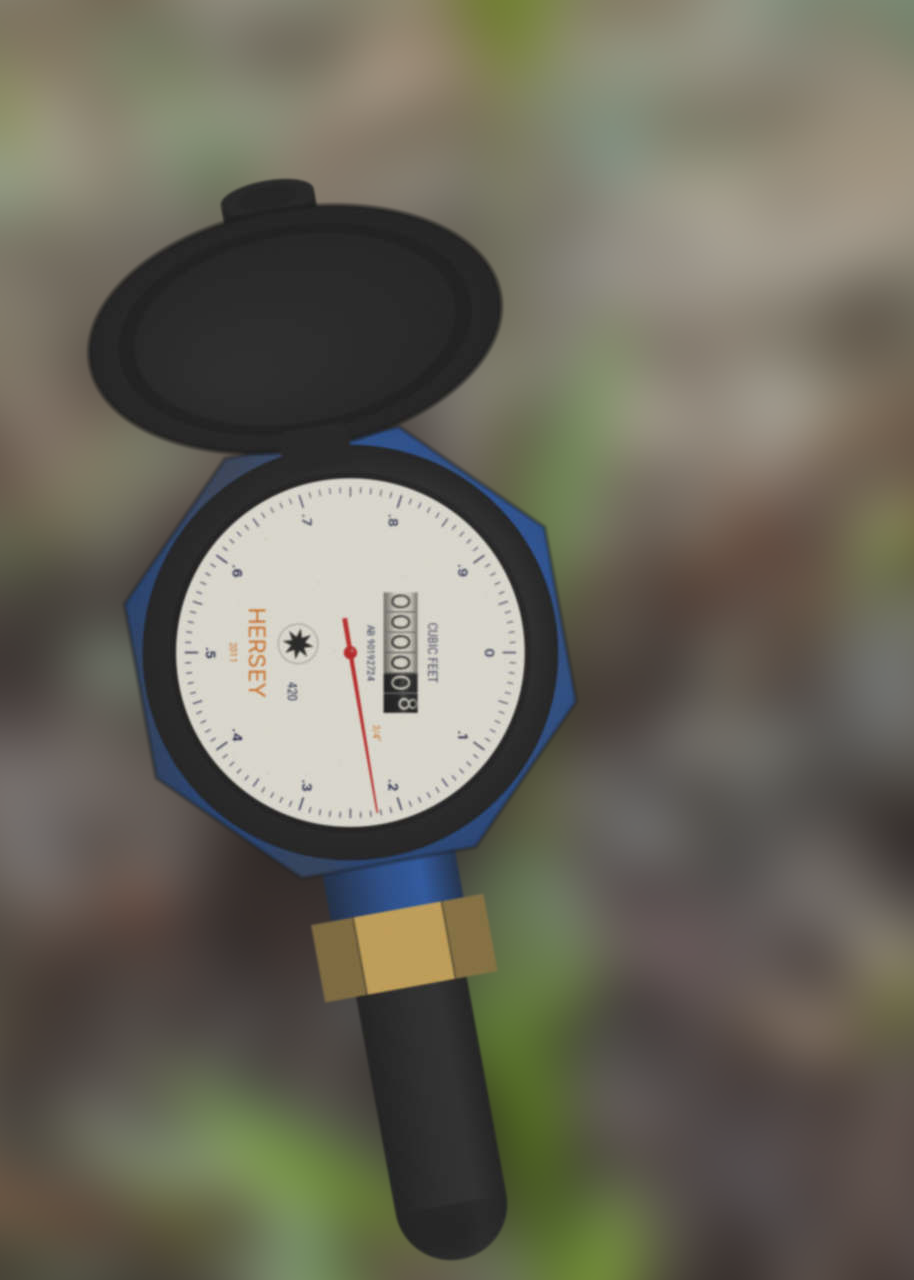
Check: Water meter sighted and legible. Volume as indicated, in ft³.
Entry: 8.22 ft³
